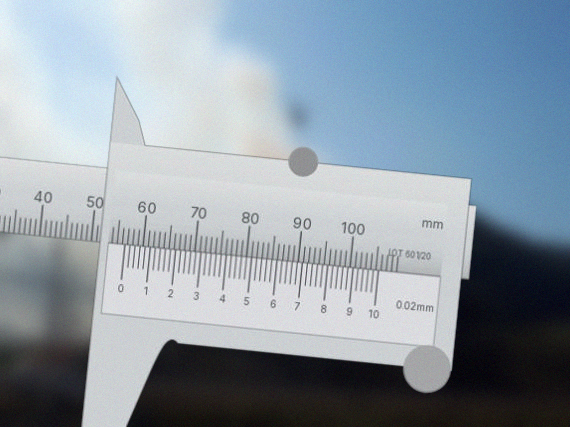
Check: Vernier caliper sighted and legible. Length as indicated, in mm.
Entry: 56.5 mm
